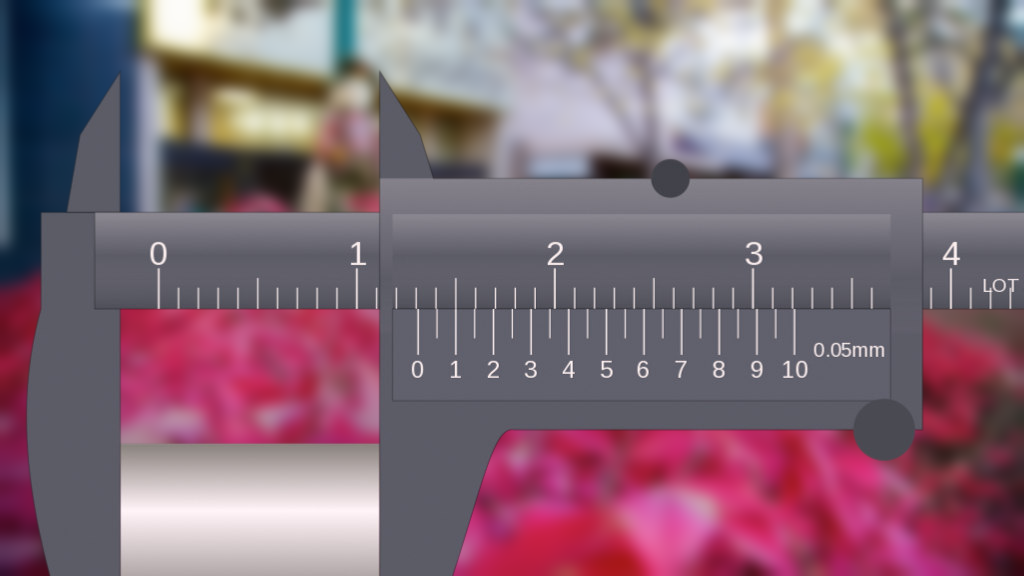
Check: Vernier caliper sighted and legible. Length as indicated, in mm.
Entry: 13.1 mm
